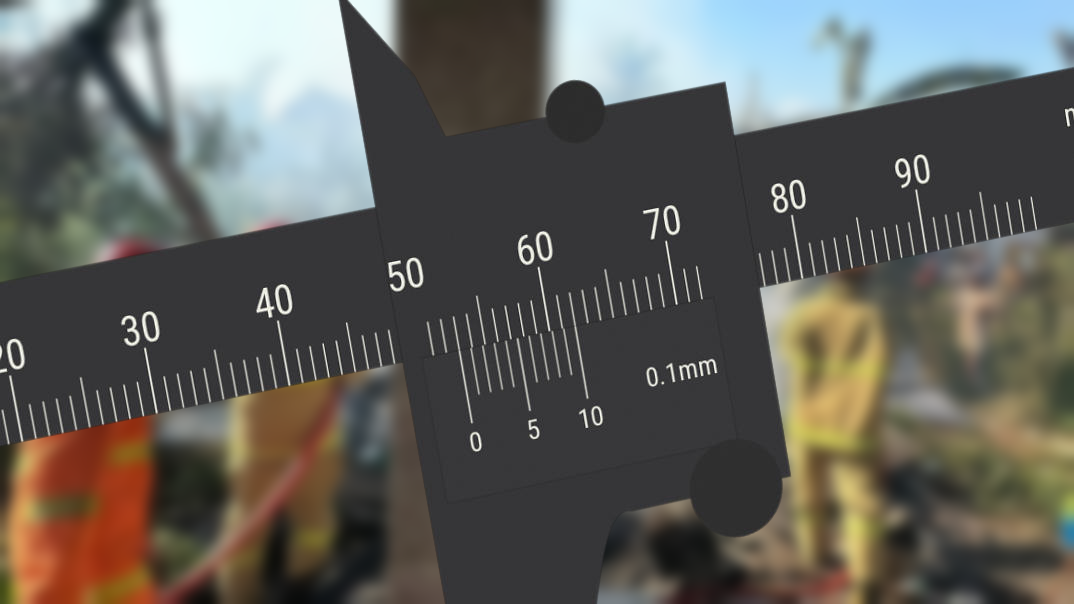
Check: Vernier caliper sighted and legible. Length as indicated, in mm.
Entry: 53.0 mm
